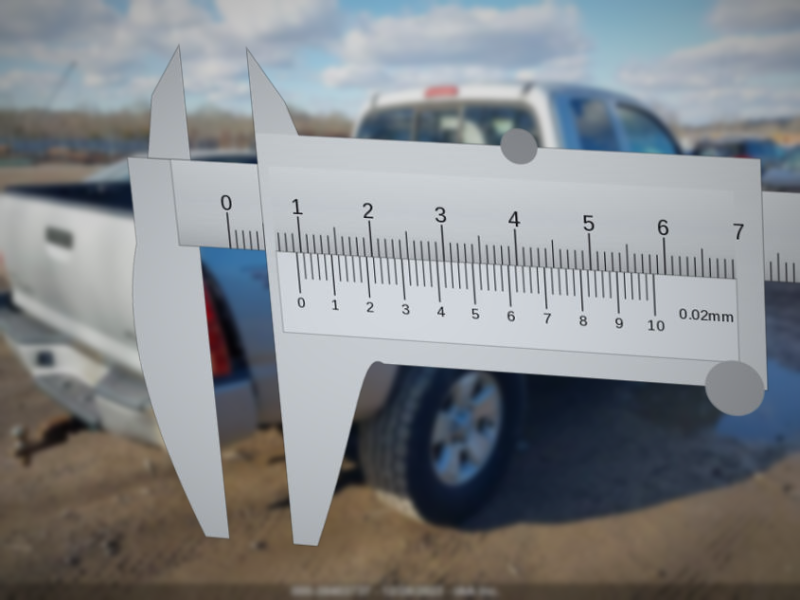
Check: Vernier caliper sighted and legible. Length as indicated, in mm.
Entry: 9.4 mm
